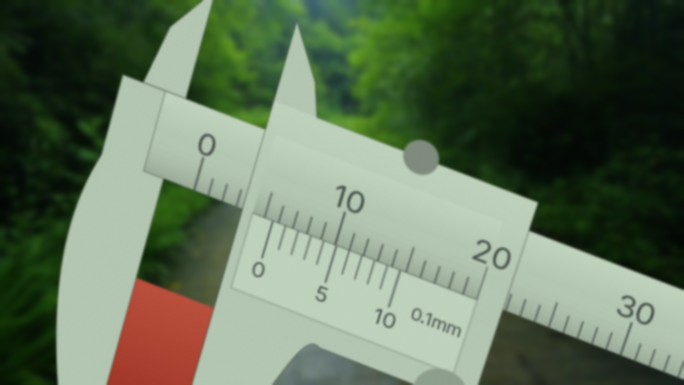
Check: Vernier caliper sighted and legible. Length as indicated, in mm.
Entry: 5.6 mm
